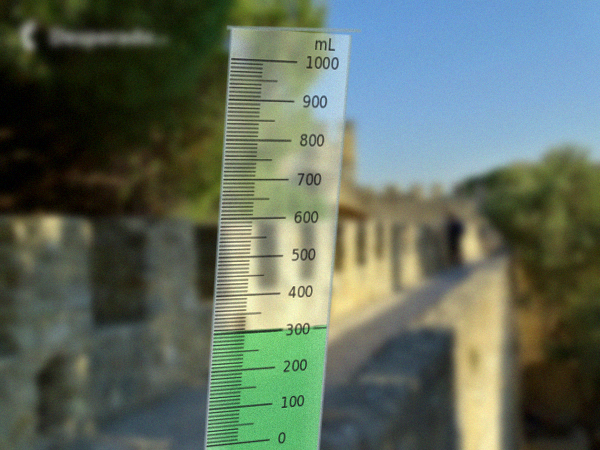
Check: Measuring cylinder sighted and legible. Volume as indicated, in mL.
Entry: 300 mL
